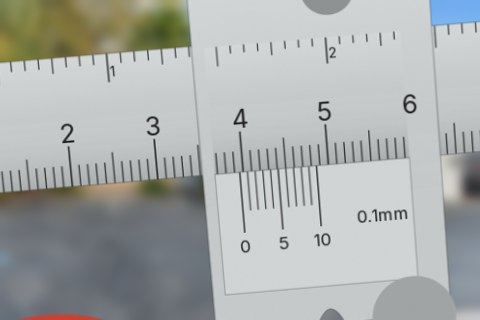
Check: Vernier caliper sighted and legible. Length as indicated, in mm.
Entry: 39.6 mm
